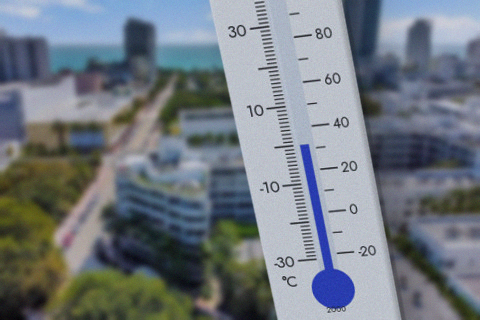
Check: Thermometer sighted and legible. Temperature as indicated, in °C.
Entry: 0 °C
